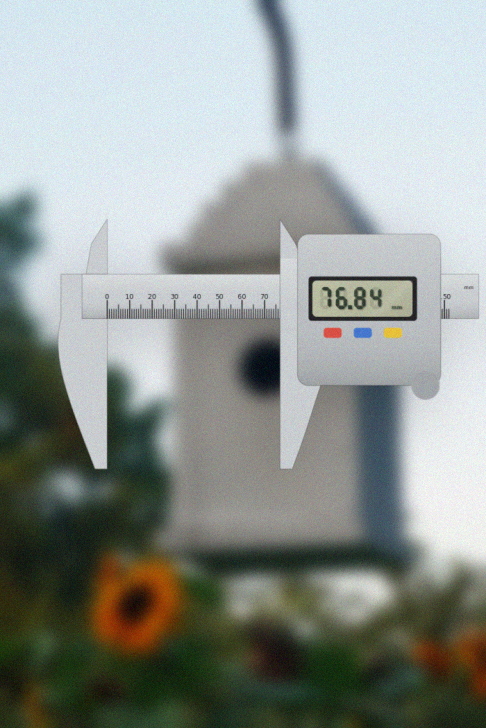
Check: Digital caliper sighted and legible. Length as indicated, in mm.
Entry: 76.84 mm
